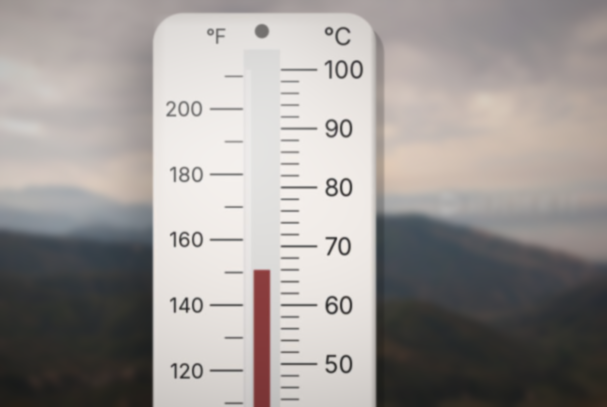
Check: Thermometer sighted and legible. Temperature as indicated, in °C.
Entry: 66 °C
